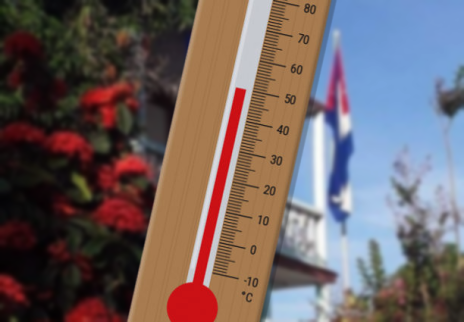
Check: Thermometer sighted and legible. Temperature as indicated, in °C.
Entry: 50 °C
